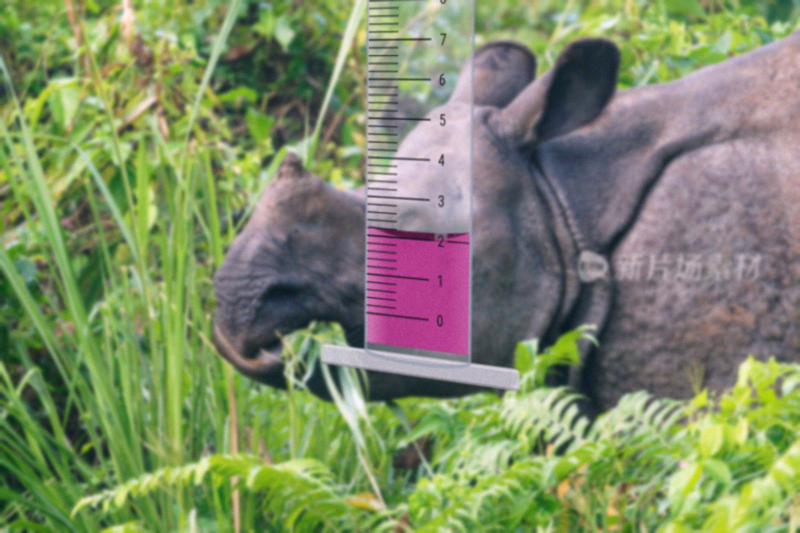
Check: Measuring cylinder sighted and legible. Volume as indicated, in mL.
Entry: 2 mL
